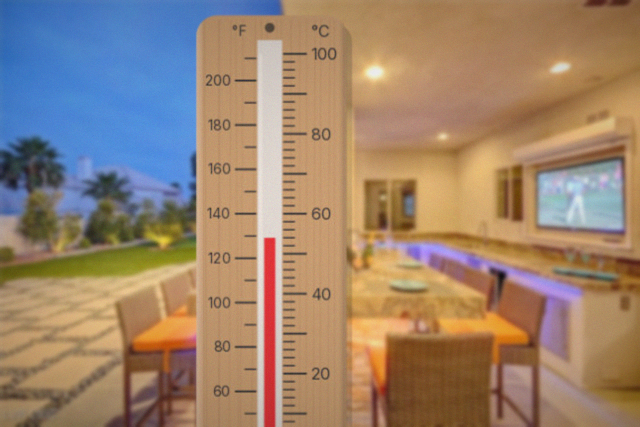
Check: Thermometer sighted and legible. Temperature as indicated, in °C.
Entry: 54 °C
